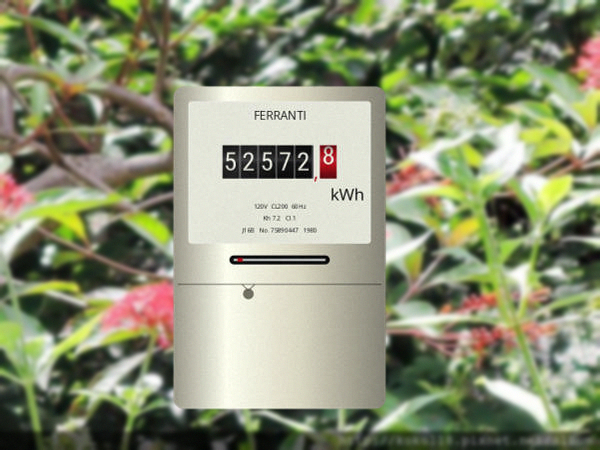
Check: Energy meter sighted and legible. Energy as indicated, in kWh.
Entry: 52572.8 kWh
